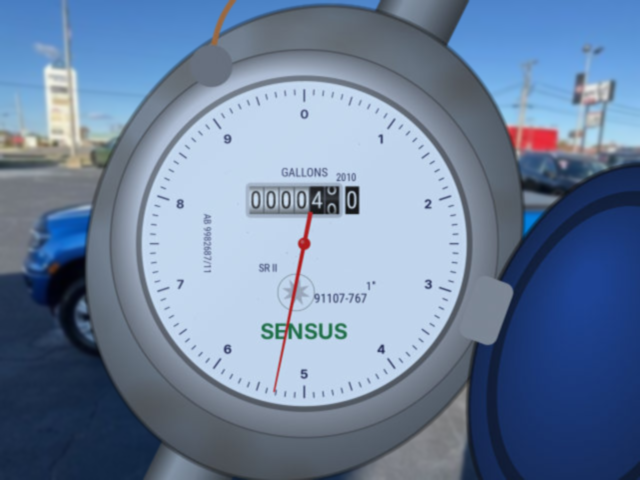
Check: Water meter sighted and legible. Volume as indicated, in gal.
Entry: 485.3 gal
